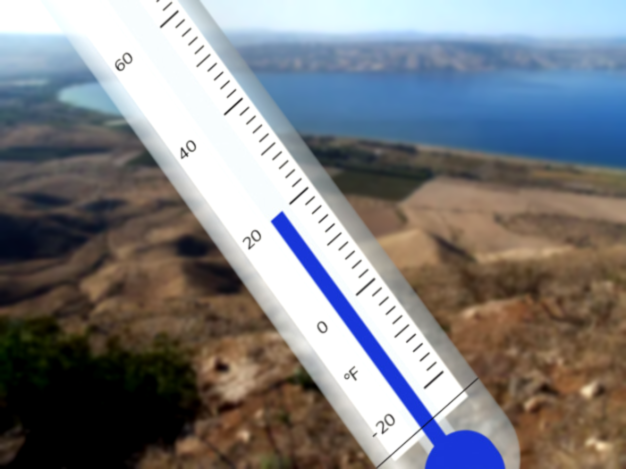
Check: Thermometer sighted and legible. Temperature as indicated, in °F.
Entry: 20 °F
